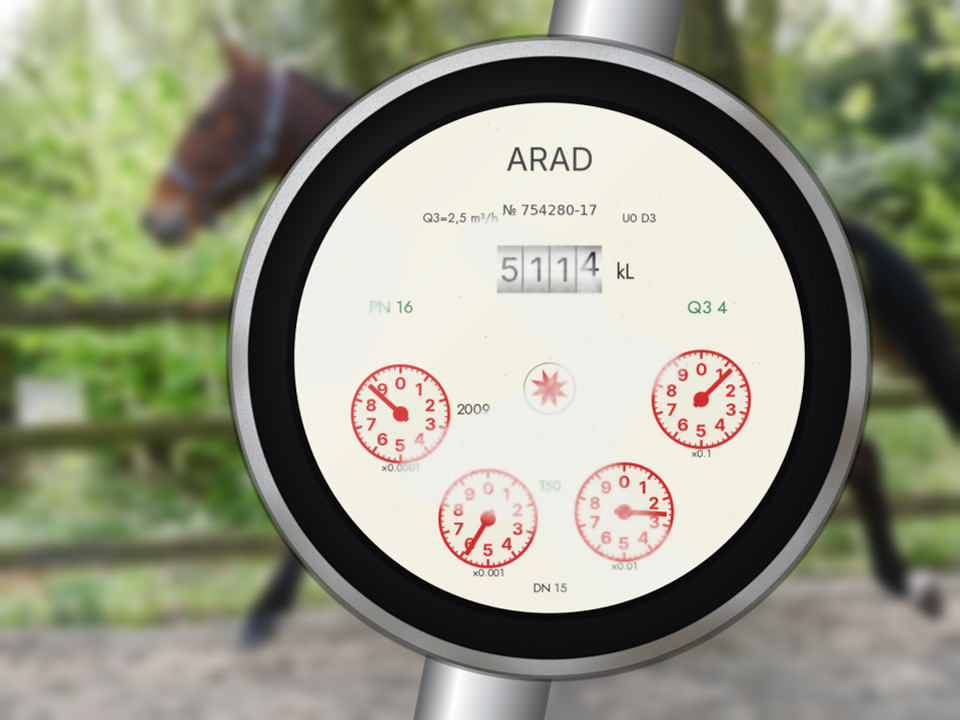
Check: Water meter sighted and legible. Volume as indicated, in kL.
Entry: 5114.1258 kL
